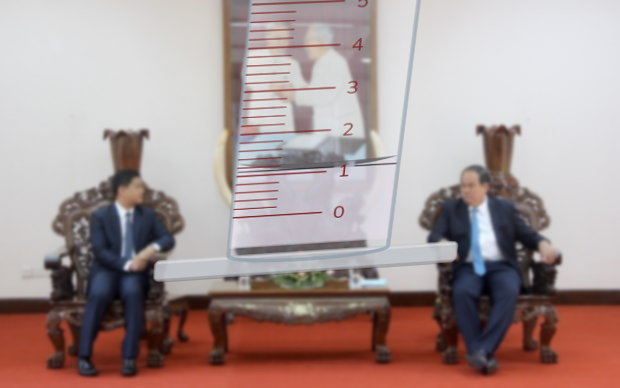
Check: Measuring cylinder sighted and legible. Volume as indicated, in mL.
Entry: 1.1 mL
